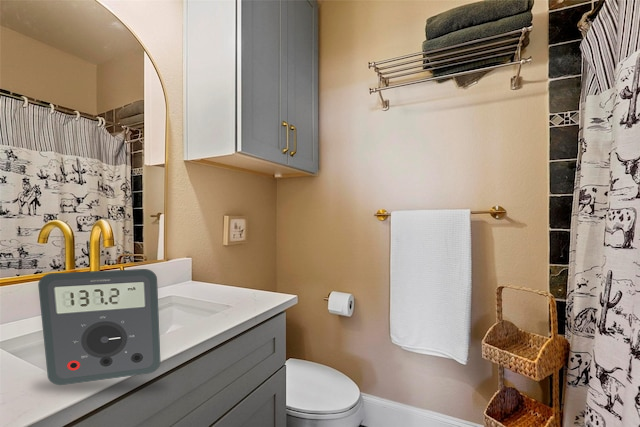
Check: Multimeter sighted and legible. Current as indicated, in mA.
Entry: 137.2 mA
